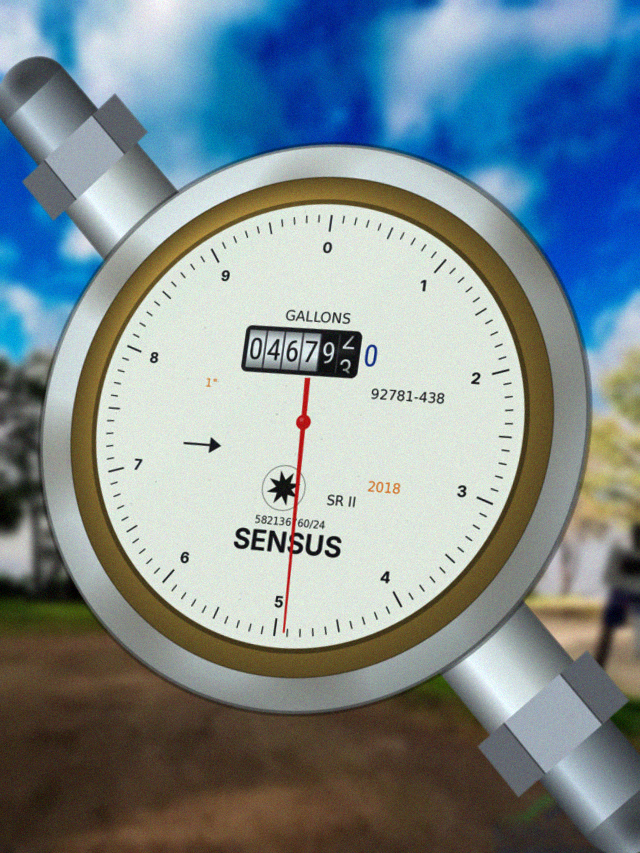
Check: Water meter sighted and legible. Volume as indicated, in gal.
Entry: 467924.9 gal
